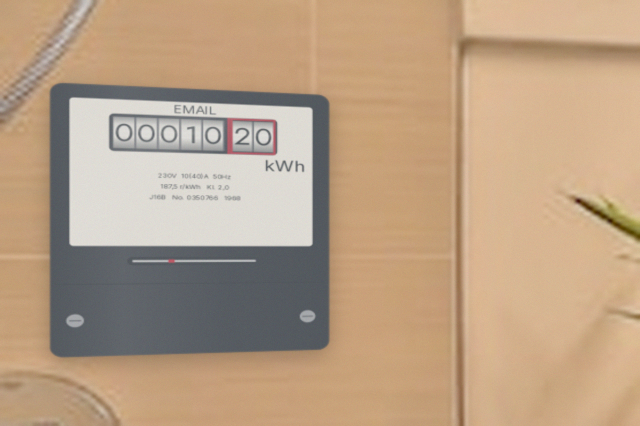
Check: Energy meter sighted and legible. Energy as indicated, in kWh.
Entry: 10.20 kWh
